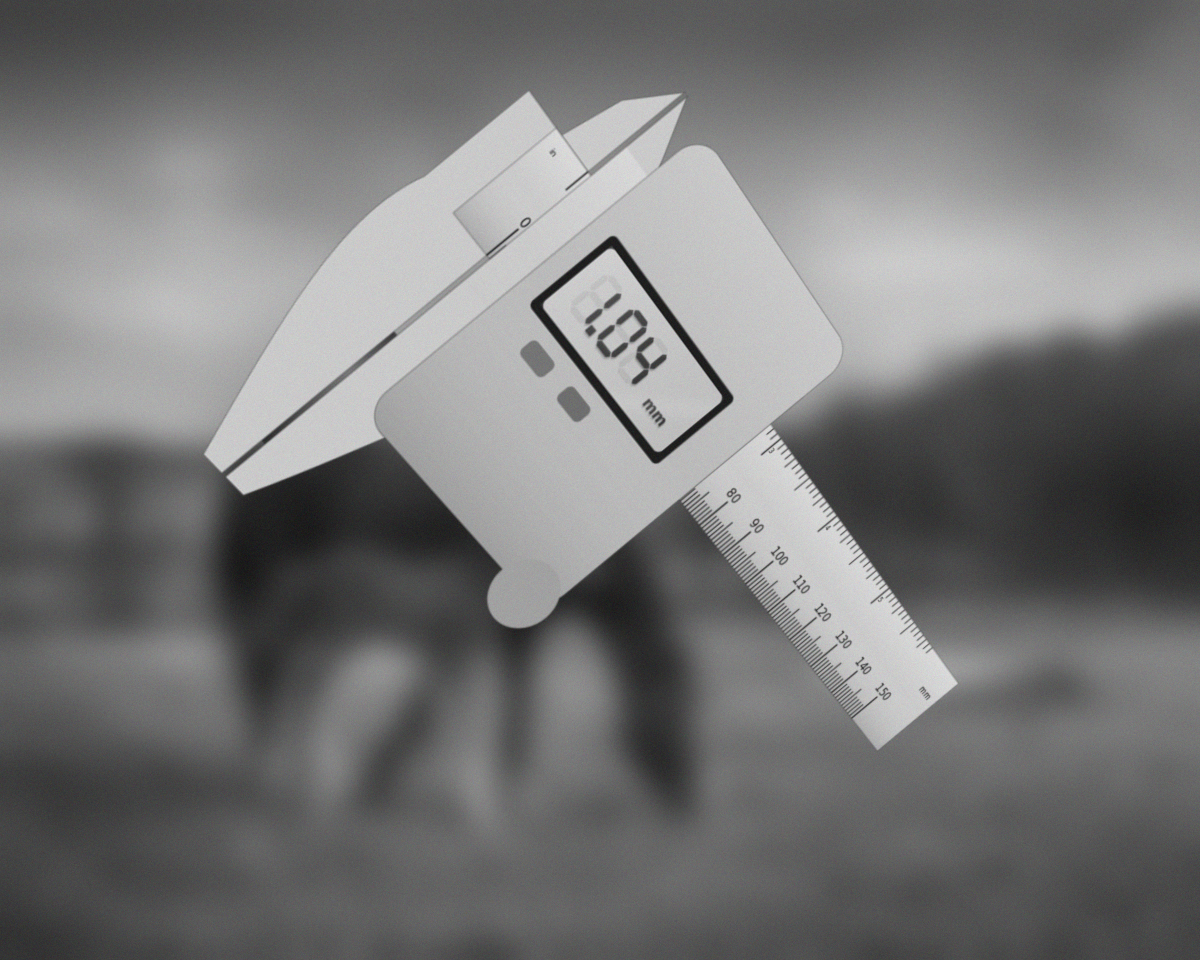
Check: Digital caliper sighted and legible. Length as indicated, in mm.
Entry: 1.04 mm
